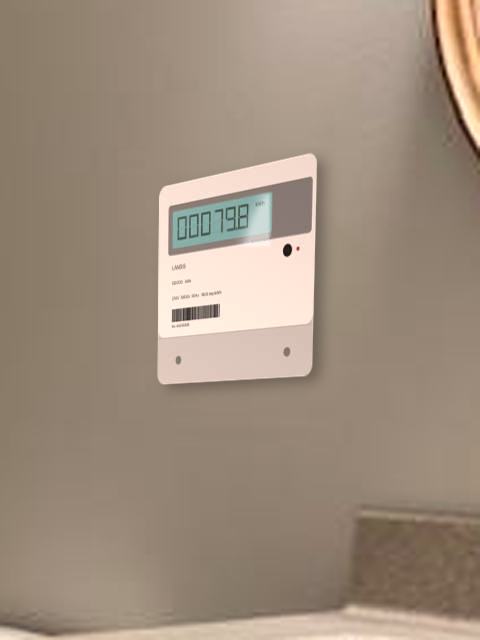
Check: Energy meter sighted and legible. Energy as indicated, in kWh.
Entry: 79.8 kWh
